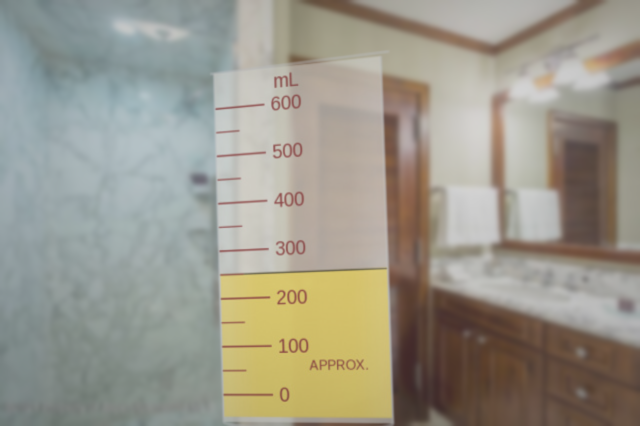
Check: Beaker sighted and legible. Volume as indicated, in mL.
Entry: 250 mL
